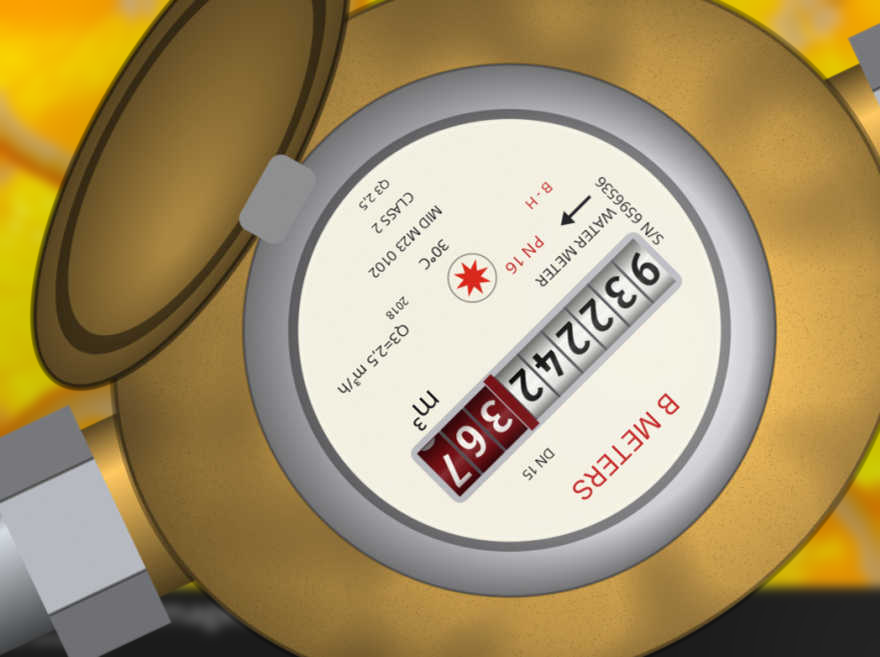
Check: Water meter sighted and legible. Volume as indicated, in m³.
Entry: 932242.367 m³
